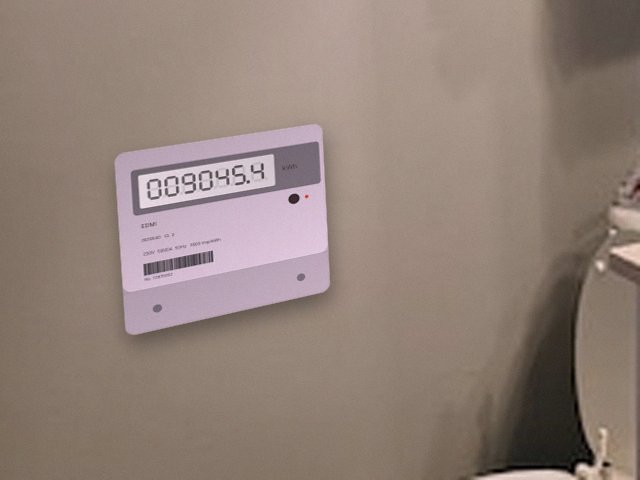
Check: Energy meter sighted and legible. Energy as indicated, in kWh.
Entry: 9045.4 kWh
